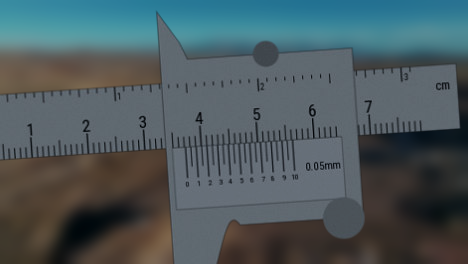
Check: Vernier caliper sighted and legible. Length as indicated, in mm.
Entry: 37.2 mm
